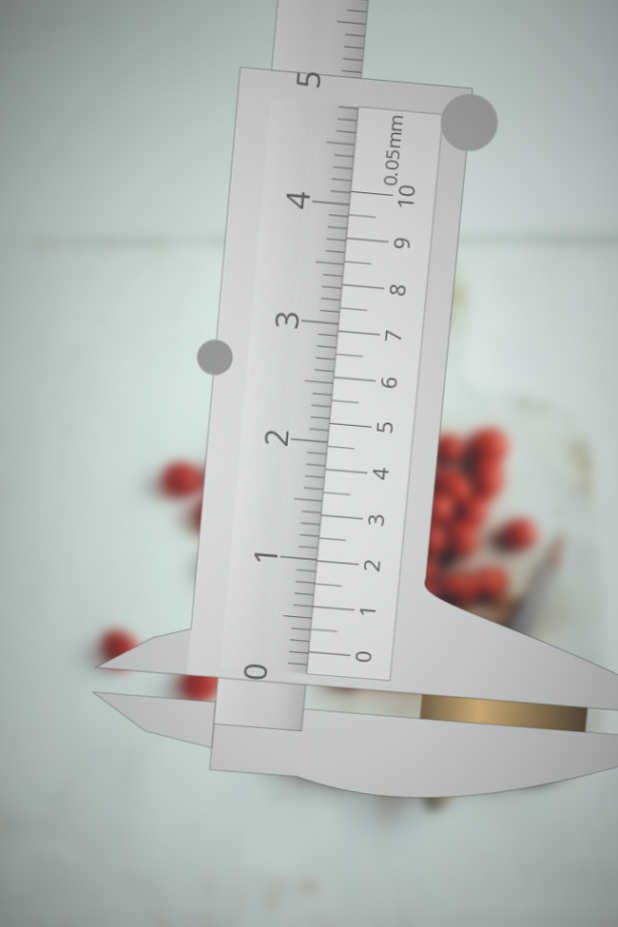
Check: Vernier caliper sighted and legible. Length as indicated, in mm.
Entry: 2.1 mm
